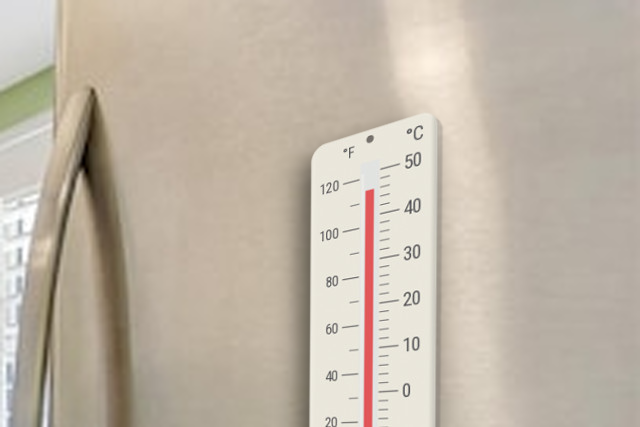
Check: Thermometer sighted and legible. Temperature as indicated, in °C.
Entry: 46 °C
